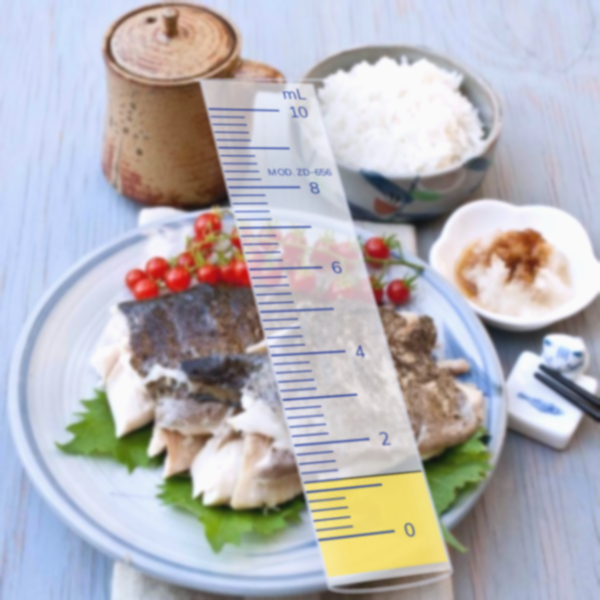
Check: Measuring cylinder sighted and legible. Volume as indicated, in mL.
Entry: 1.2 mL
